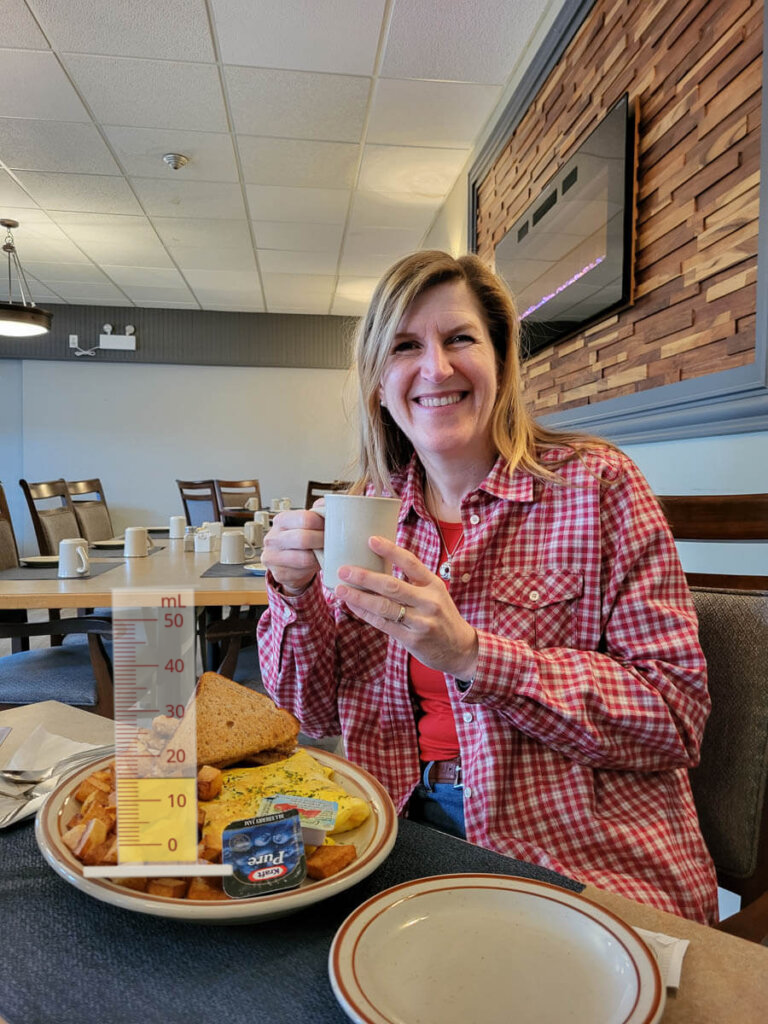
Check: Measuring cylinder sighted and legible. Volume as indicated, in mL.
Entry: 15 mL
